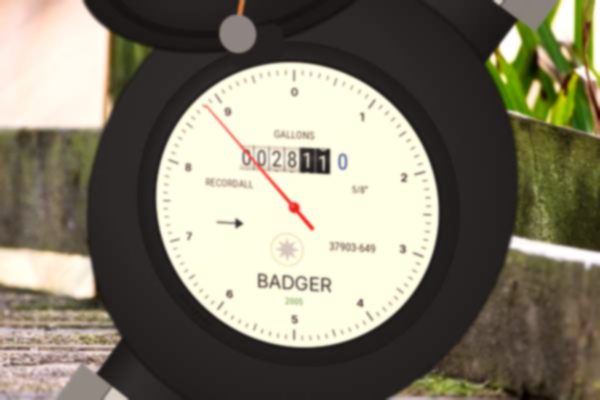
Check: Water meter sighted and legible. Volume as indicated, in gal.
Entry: 28108.8 gal
